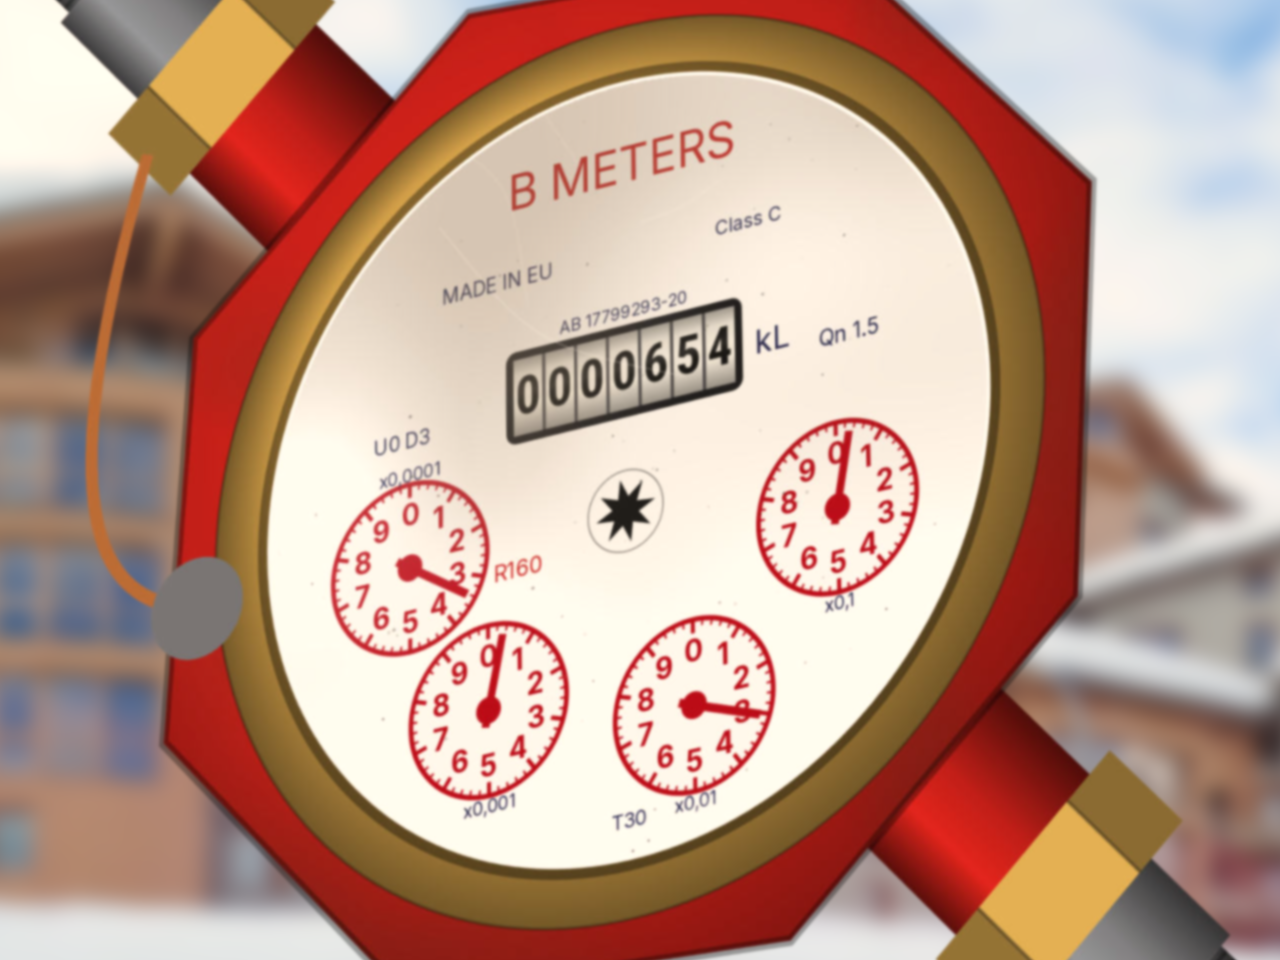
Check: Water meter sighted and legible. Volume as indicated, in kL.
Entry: 654.0303 kL
